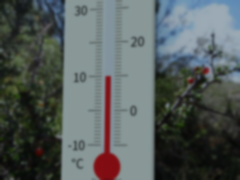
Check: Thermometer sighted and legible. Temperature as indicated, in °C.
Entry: 10 °C
